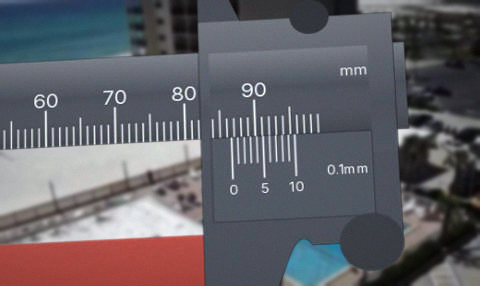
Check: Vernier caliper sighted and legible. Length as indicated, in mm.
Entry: 86.6 mm
